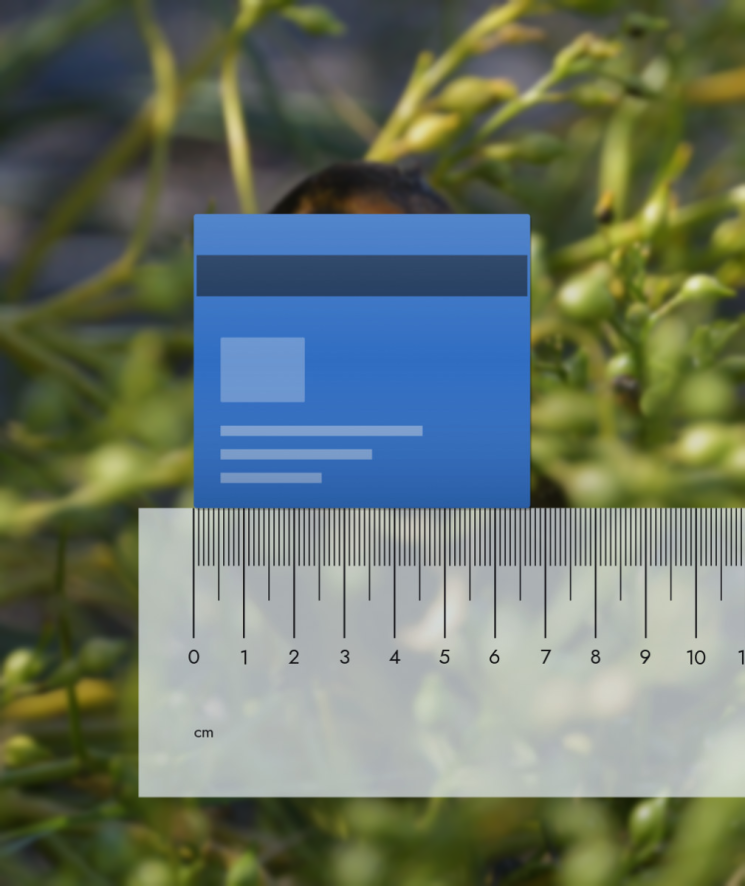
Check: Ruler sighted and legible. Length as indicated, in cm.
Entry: 6.7 cm
